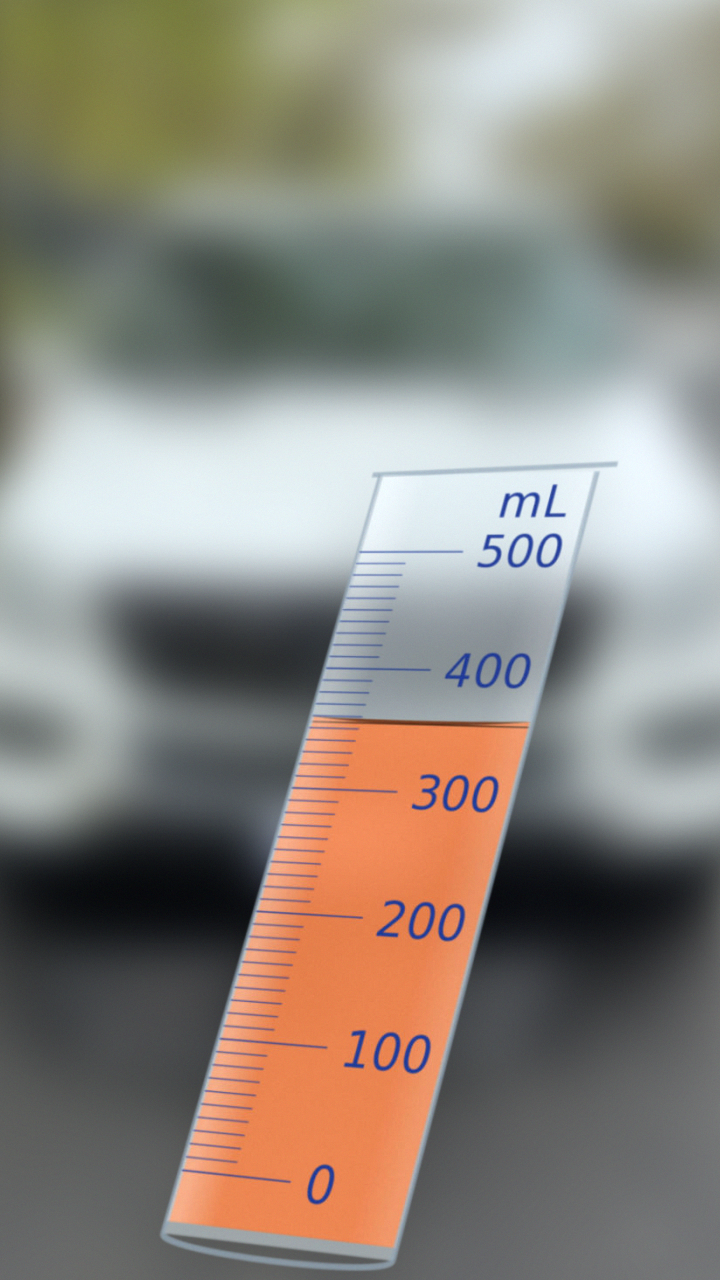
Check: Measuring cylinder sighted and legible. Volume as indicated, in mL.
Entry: 355 mL
